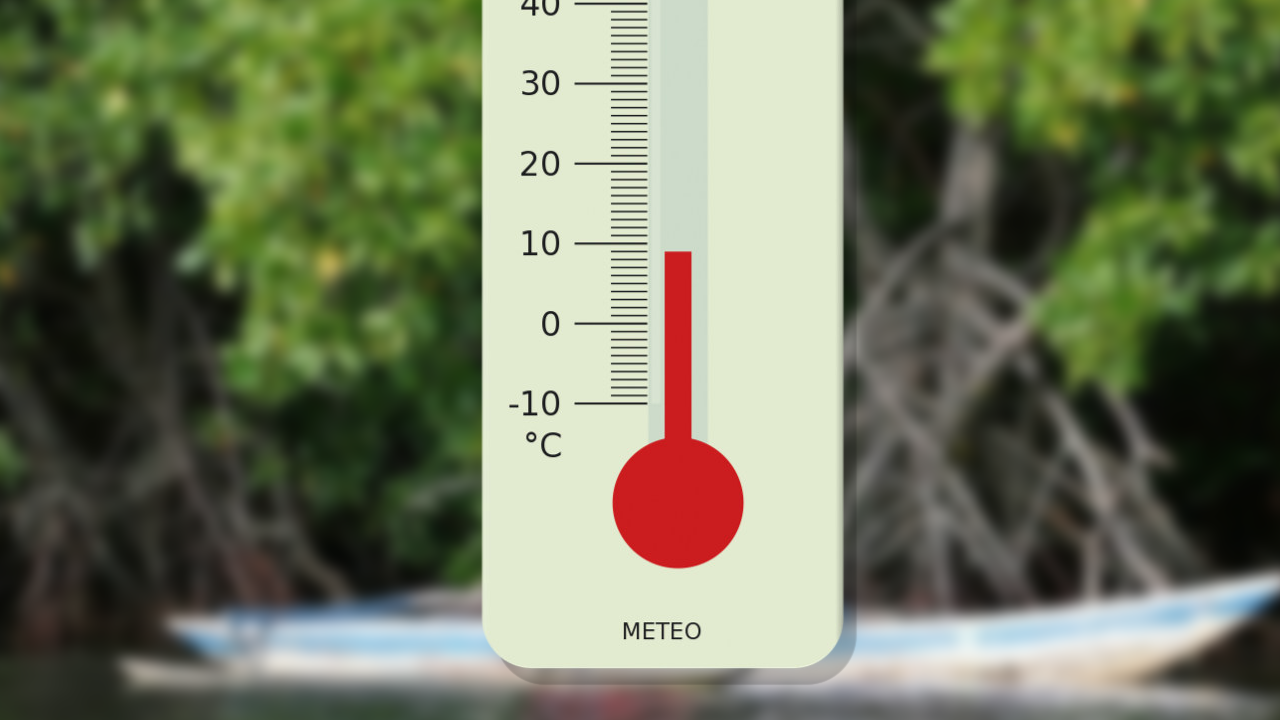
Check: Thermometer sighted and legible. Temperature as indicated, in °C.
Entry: 9 °C
